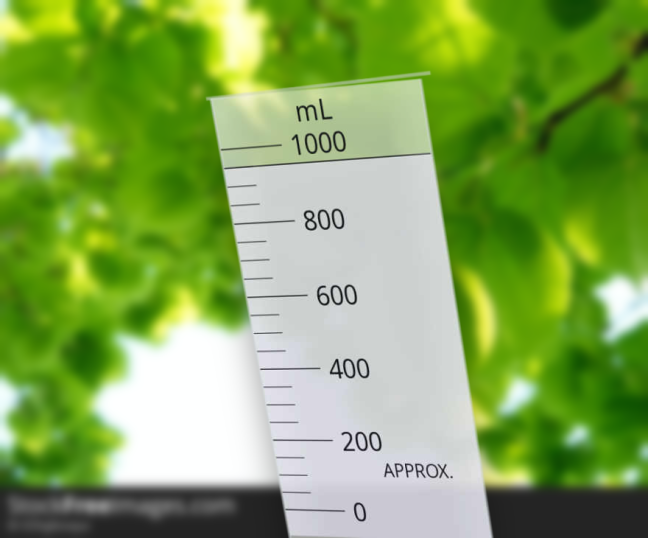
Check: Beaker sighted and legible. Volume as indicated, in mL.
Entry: 950 mL
